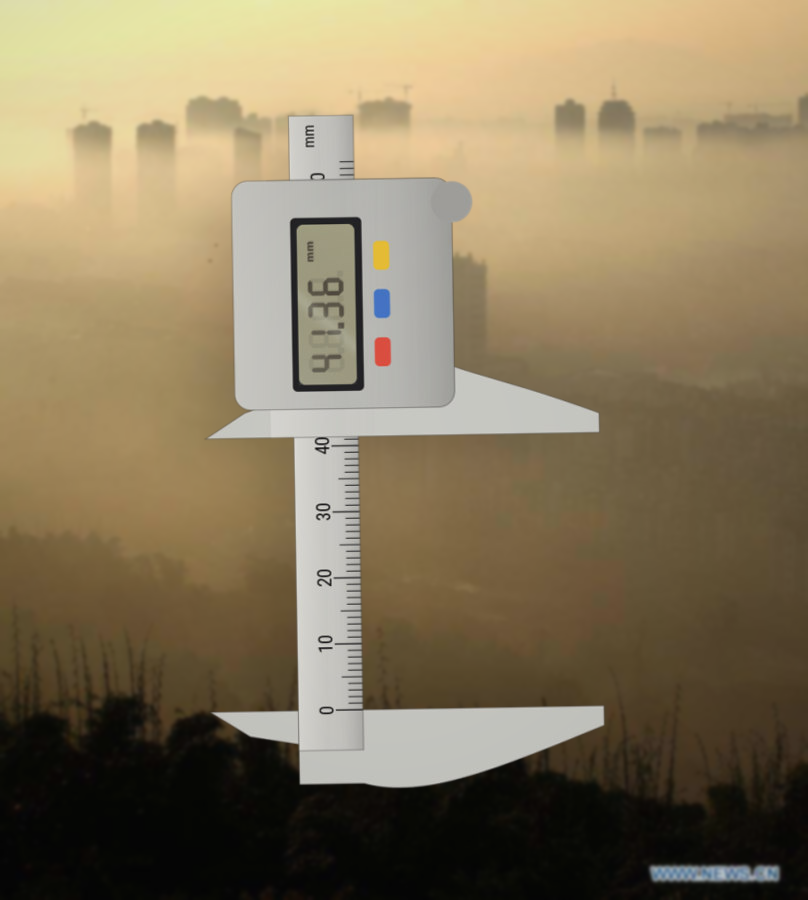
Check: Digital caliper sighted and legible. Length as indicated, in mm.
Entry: 41.36 mm
